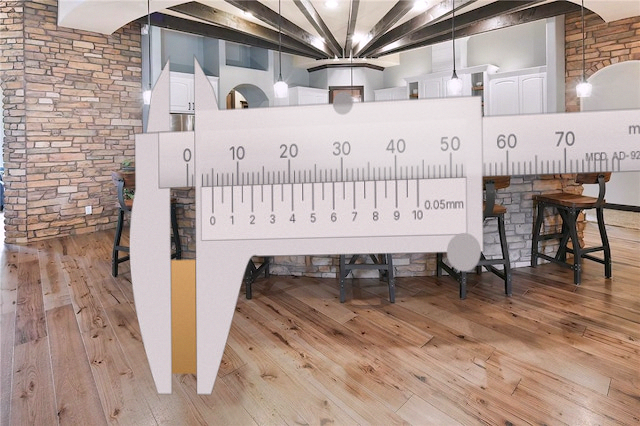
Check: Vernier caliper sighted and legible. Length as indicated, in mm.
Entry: 5.0 mm
